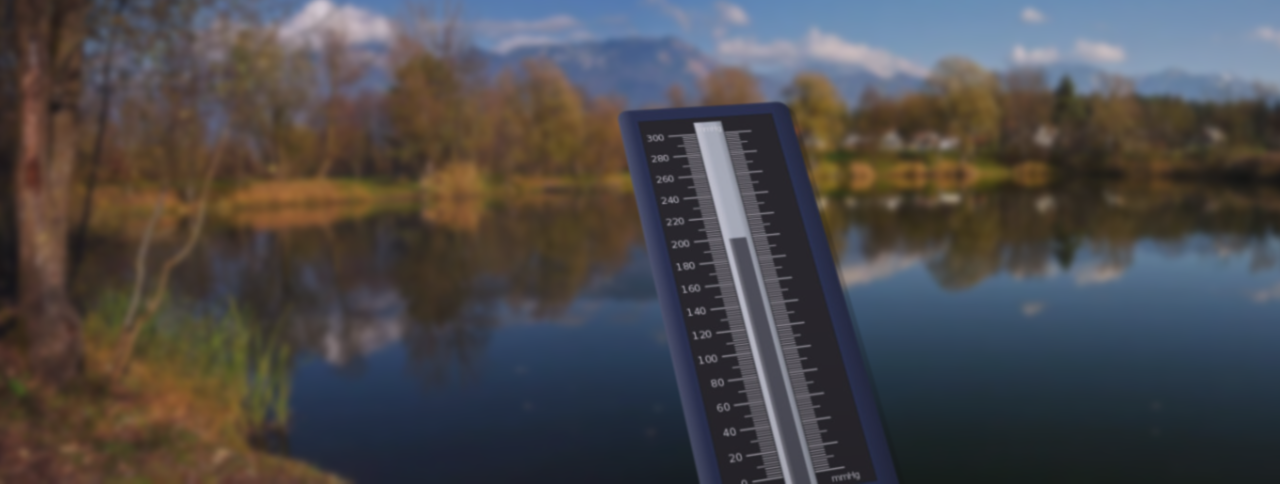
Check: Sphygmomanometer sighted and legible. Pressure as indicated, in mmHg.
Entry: 200 mmHg
